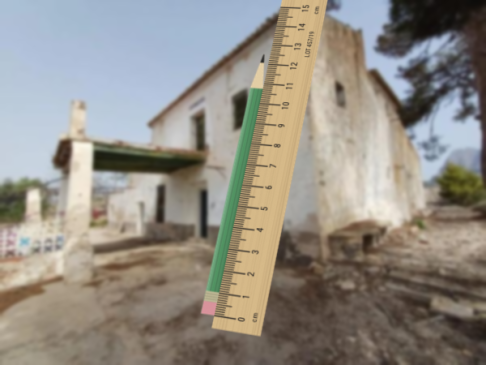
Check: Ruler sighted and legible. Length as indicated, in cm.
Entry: 12.5 cm
